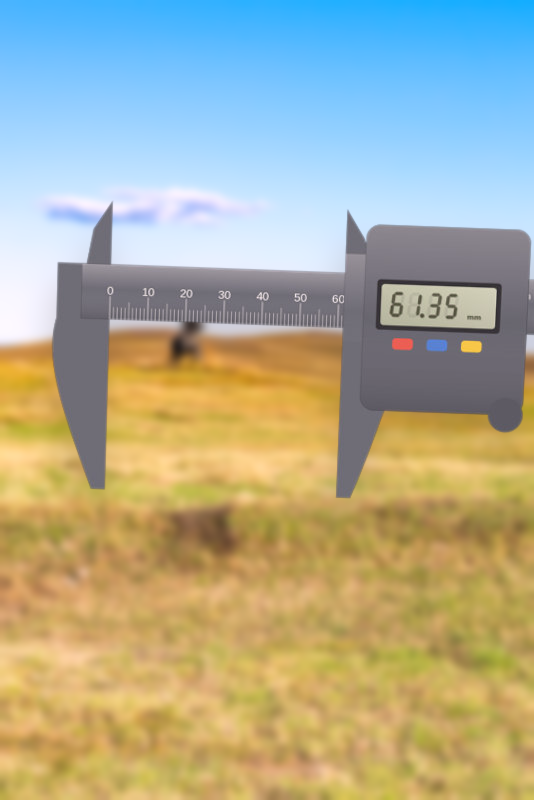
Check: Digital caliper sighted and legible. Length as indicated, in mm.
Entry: 61.35 mm
